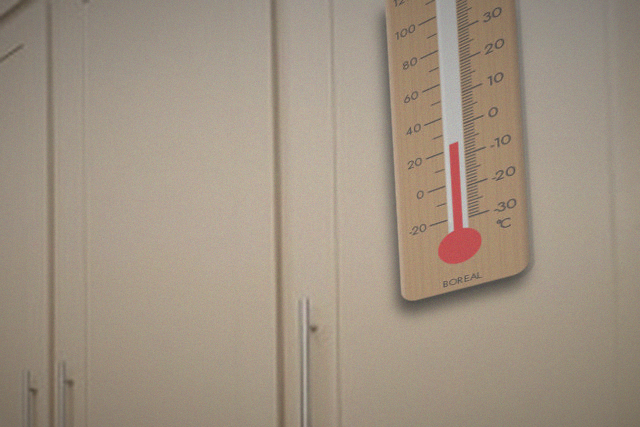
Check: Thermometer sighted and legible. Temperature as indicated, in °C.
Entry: -5 °C
